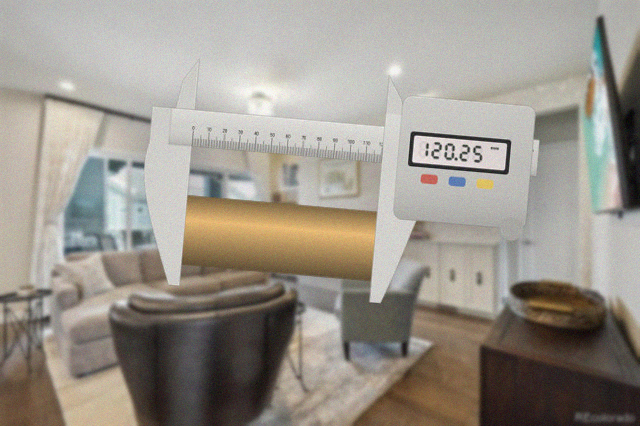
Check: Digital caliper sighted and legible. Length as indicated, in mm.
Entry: 120.25 mm
